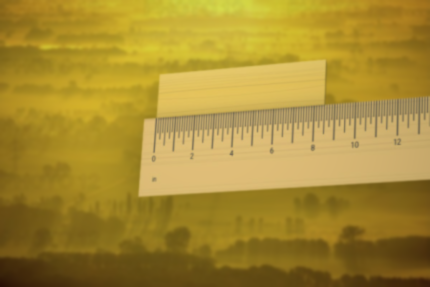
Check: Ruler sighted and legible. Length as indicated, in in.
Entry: 8.5 in
